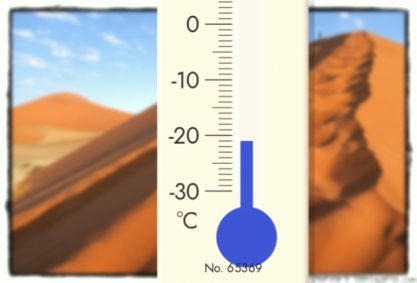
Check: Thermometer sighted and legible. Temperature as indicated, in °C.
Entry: -21 °C
